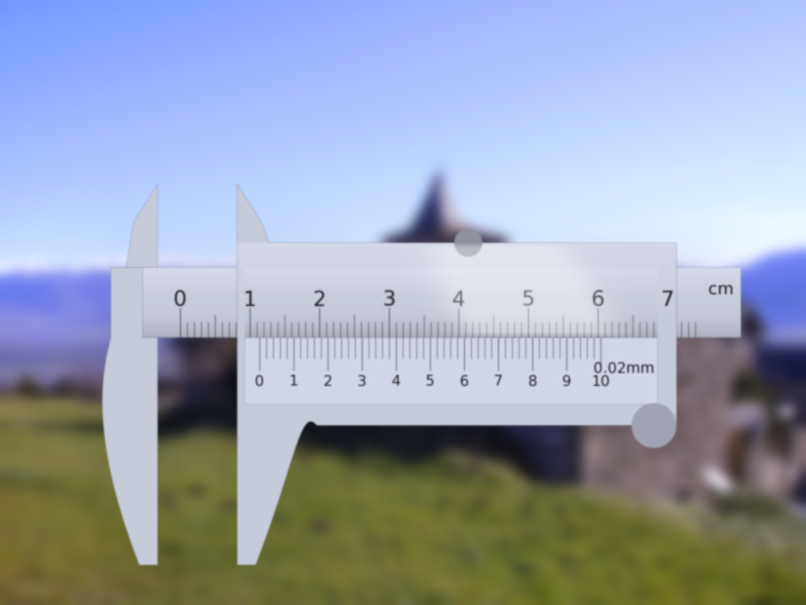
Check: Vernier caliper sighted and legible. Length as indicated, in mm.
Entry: 11.4 mm
